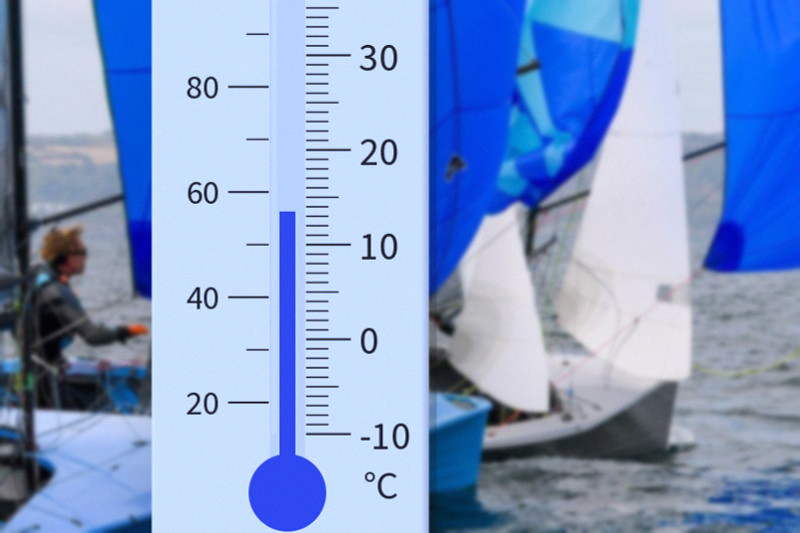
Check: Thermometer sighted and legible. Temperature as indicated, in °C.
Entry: 13.5 °C
